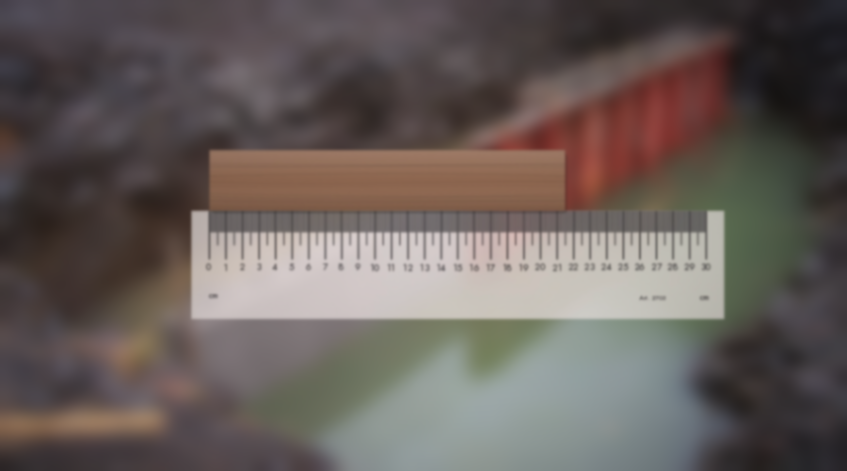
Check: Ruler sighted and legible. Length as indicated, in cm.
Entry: 21.5 cm
